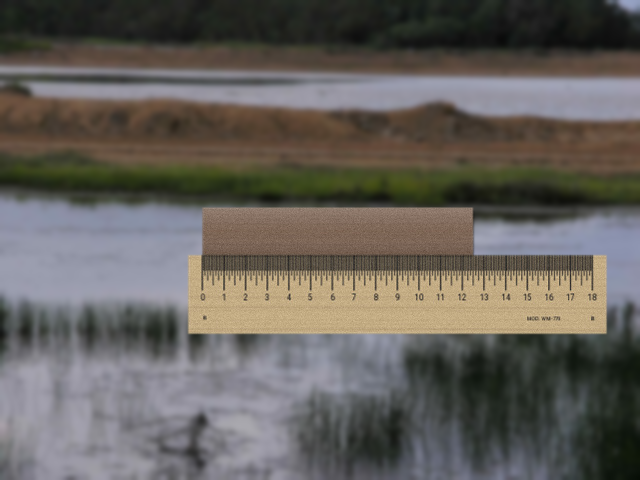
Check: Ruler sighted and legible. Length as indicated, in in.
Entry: 12.5 in
